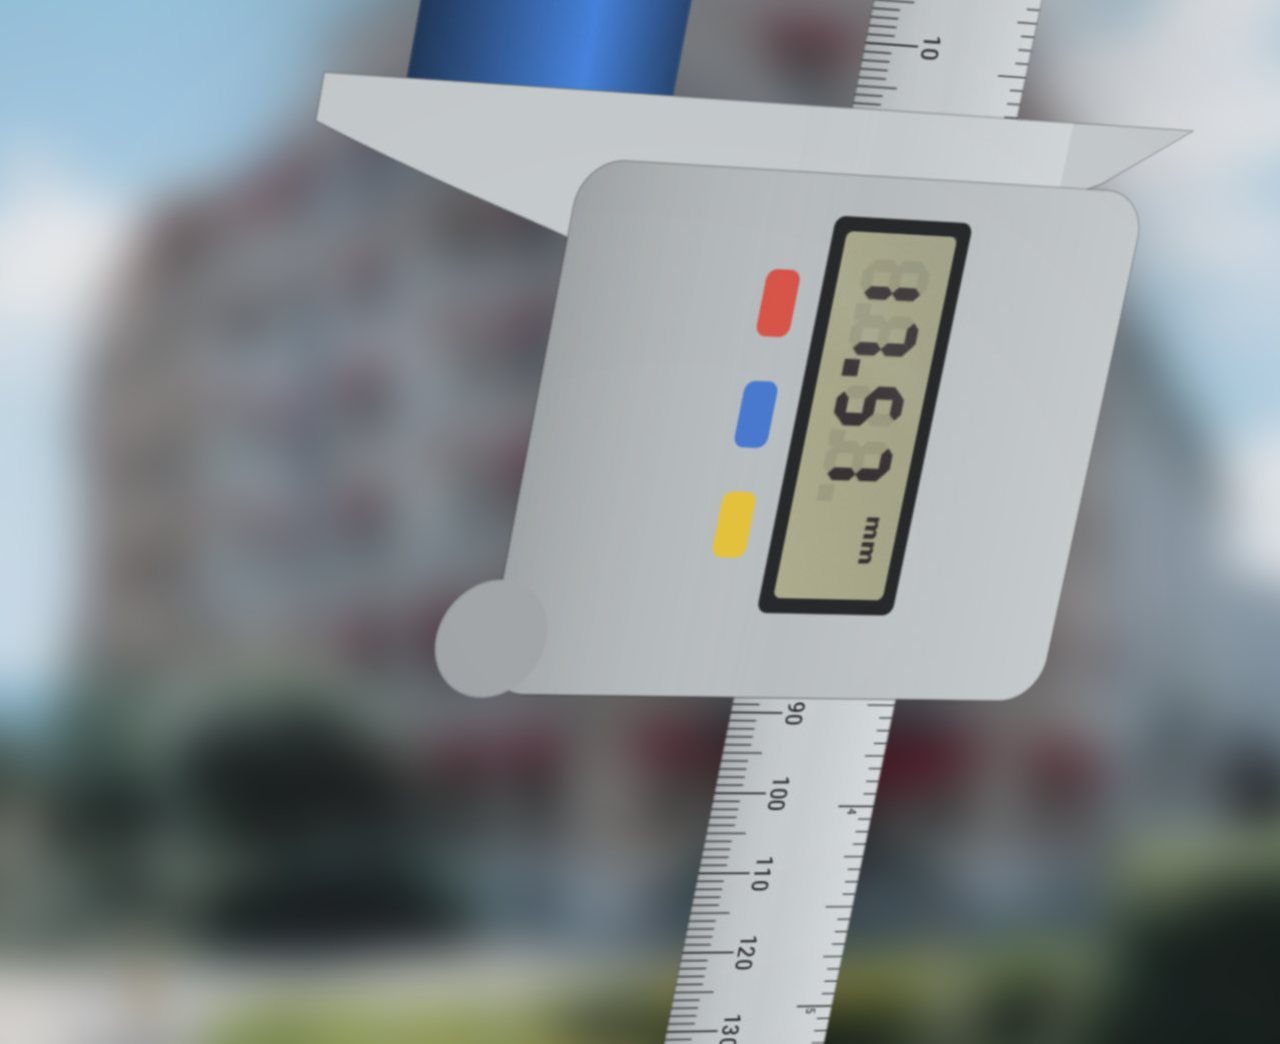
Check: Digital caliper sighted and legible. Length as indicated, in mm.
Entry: 17.57 mm
